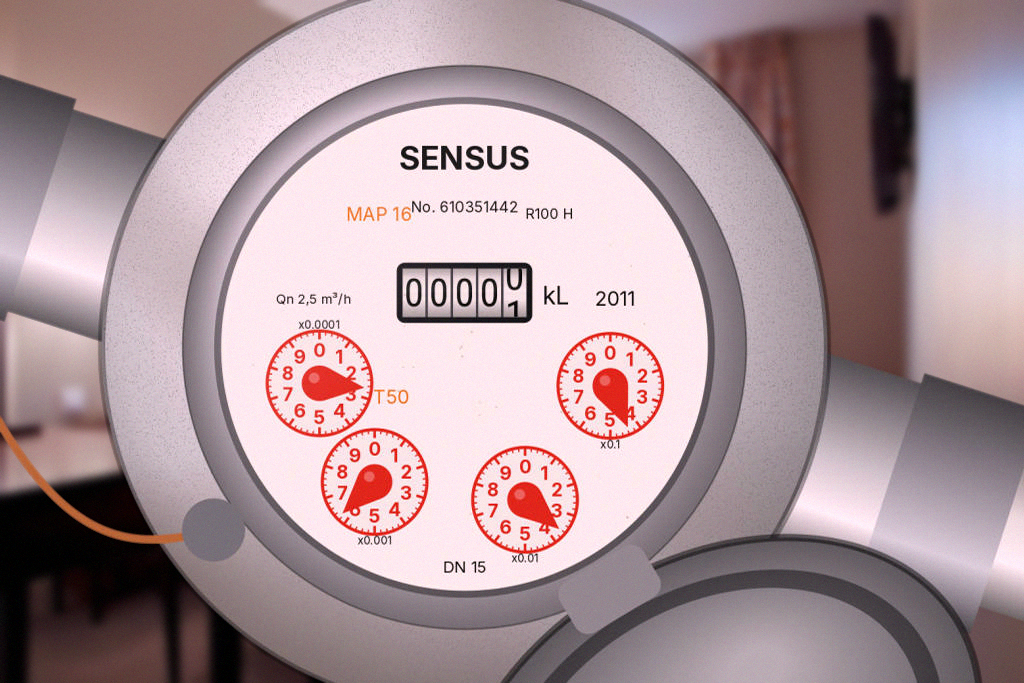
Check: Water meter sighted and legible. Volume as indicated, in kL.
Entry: 0.4362 kL
